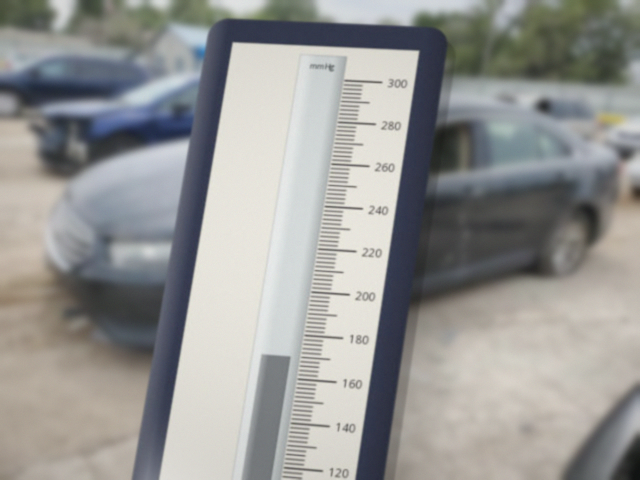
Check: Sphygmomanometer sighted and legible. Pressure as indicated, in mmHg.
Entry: 170 mmHg
